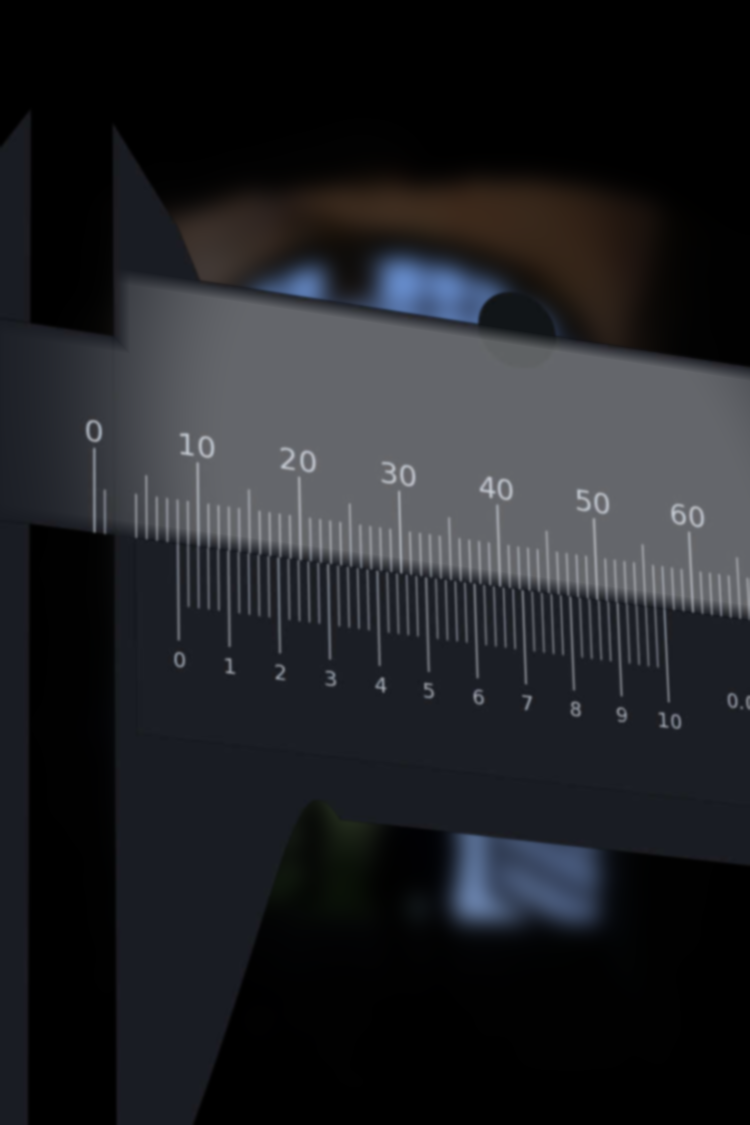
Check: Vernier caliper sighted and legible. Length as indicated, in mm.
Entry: 8.0 mm
